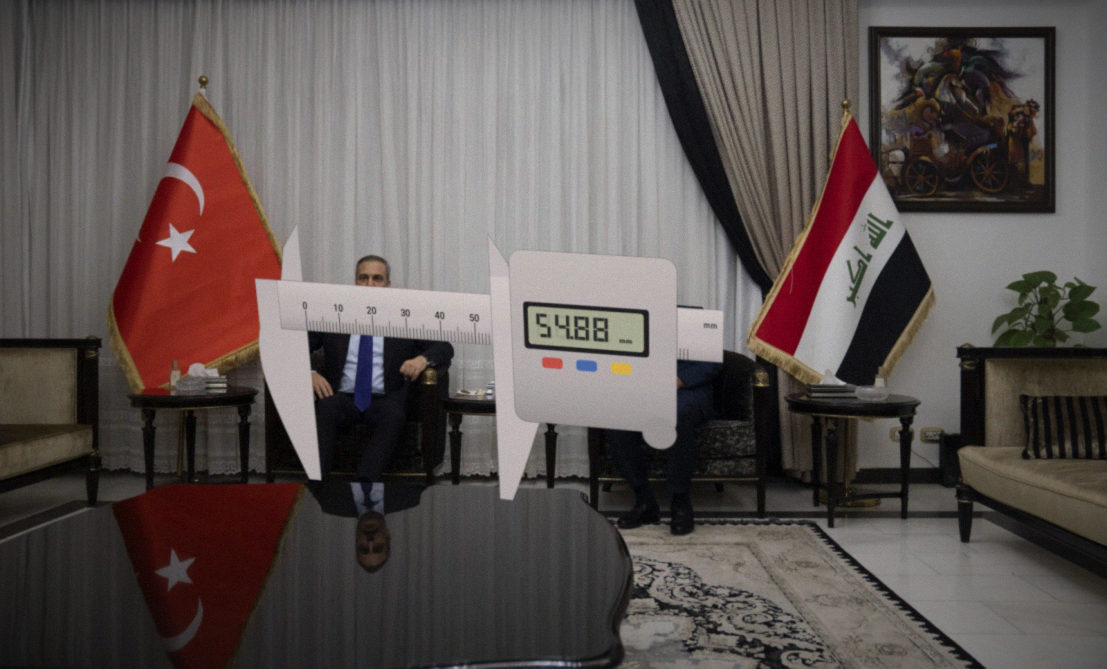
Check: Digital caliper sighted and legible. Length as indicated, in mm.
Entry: 54.88 mm
